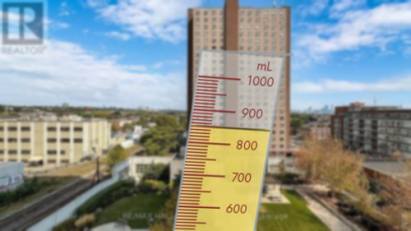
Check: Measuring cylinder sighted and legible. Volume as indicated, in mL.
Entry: 850 mL
